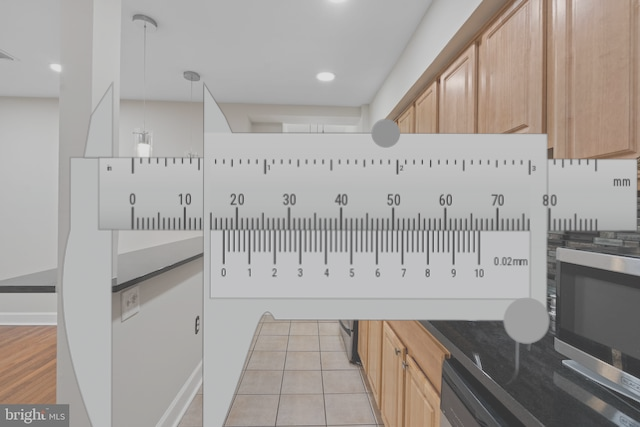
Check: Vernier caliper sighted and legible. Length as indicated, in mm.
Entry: 17.5 mm
